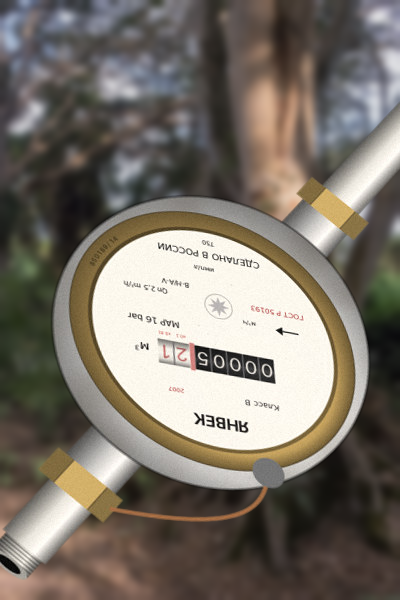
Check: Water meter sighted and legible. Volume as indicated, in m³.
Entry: 5.21 m³
